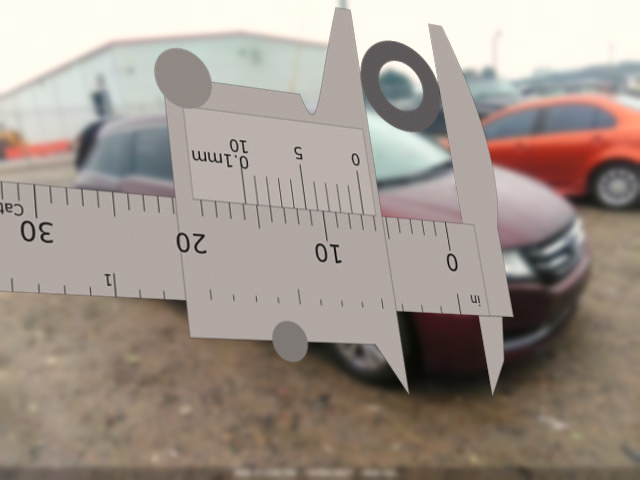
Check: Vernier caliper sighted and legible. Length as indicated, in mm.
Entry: 6.8 mm
